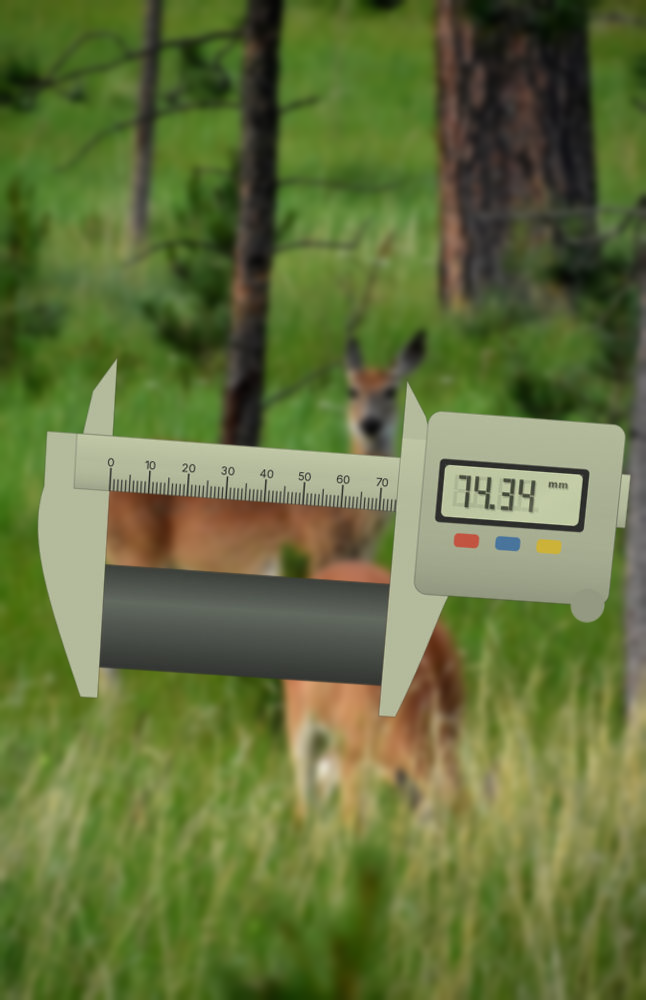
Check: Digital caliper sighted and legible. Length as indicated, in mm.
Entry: 74.34 mm
